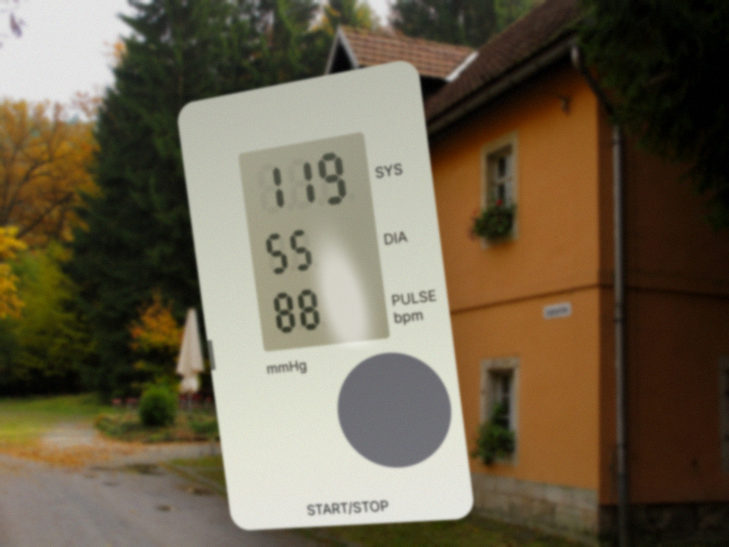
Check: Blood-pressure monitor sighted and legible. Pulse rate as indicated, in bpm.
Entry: 88 bpm
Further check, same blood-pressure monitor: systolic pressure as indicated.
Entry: 119 mmHg
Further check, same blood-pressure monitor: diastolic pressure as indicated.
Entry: 55 mmHg
